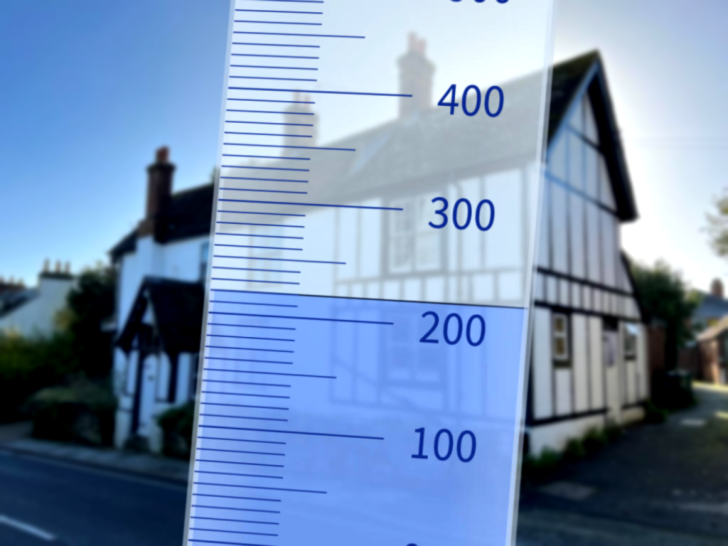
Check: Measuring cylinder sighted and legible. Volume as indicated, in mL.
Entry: 220 mL
